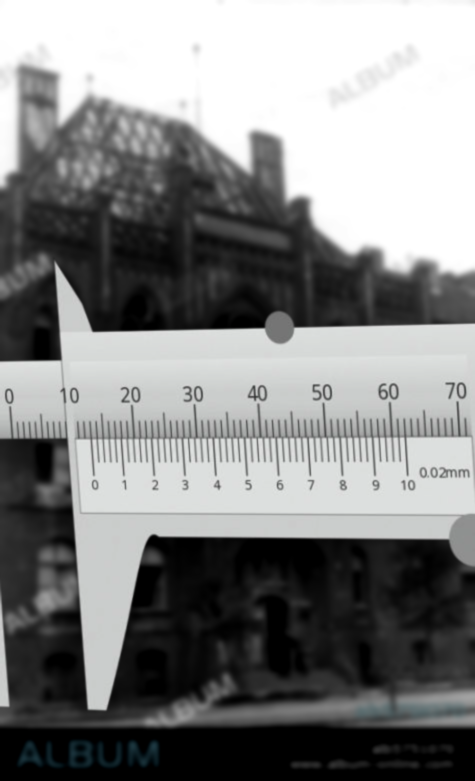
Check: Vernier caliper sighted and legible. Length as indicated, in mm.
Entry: 13.0 mm
